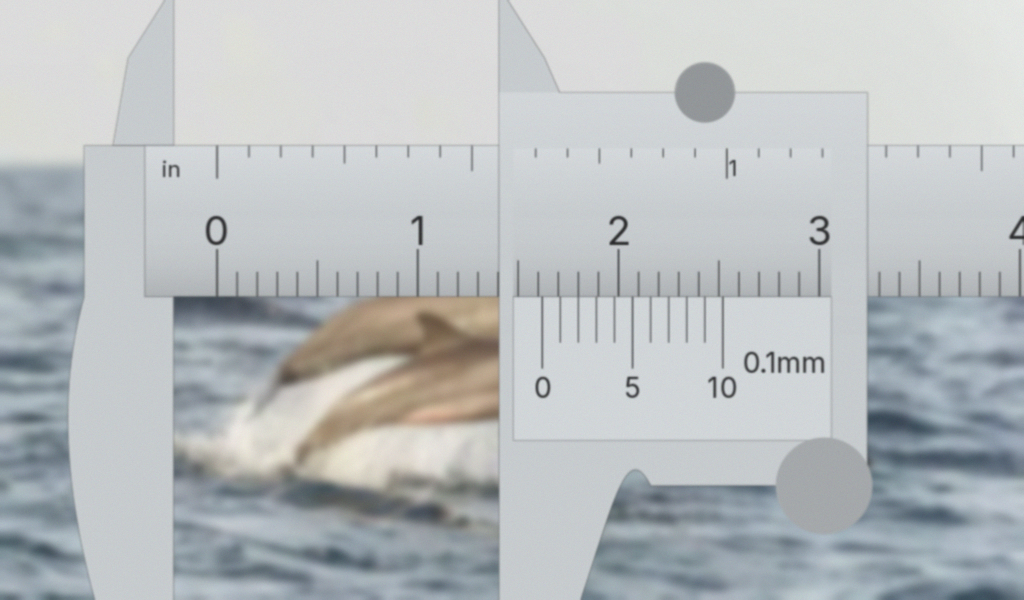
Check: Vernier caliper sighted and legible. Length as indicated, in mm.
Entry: 16.2 mm
